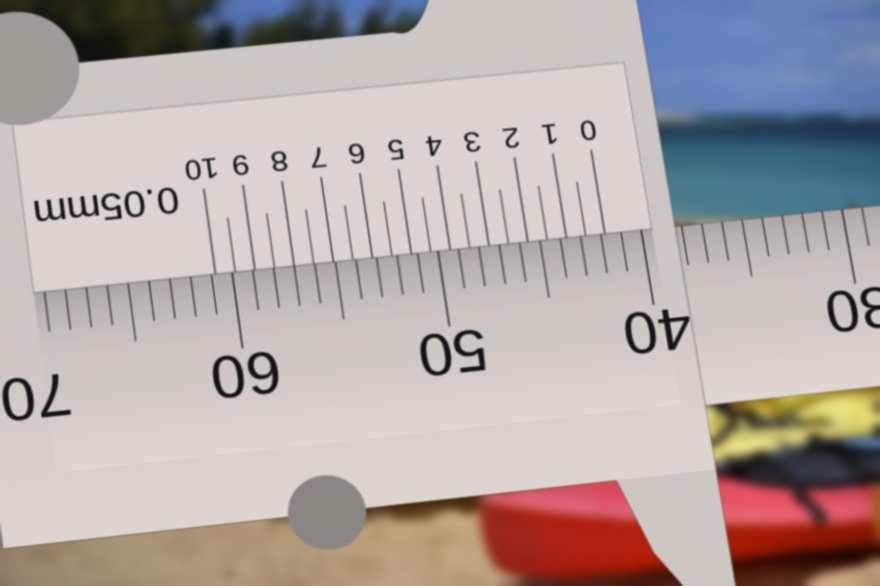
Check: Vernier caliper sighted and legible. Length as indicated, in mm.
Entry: 41.8 mm
